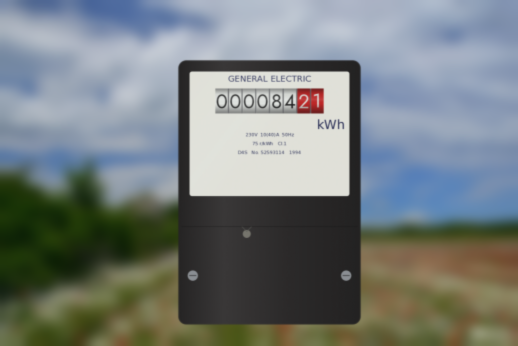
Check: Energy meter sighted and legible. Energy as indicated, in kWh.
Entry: 84.21 kWh
